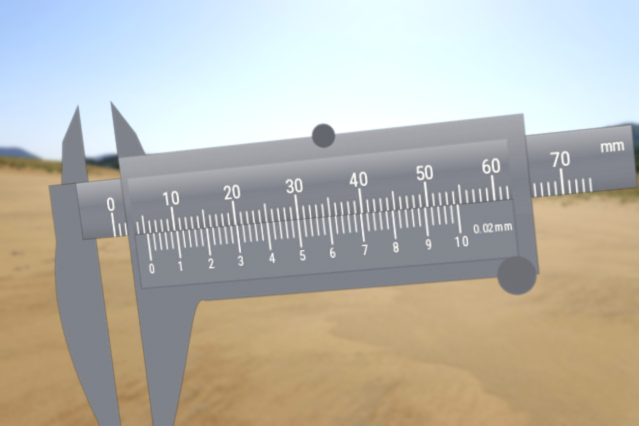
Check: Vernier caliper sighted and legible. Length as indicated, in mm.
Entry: 5.5 mm
